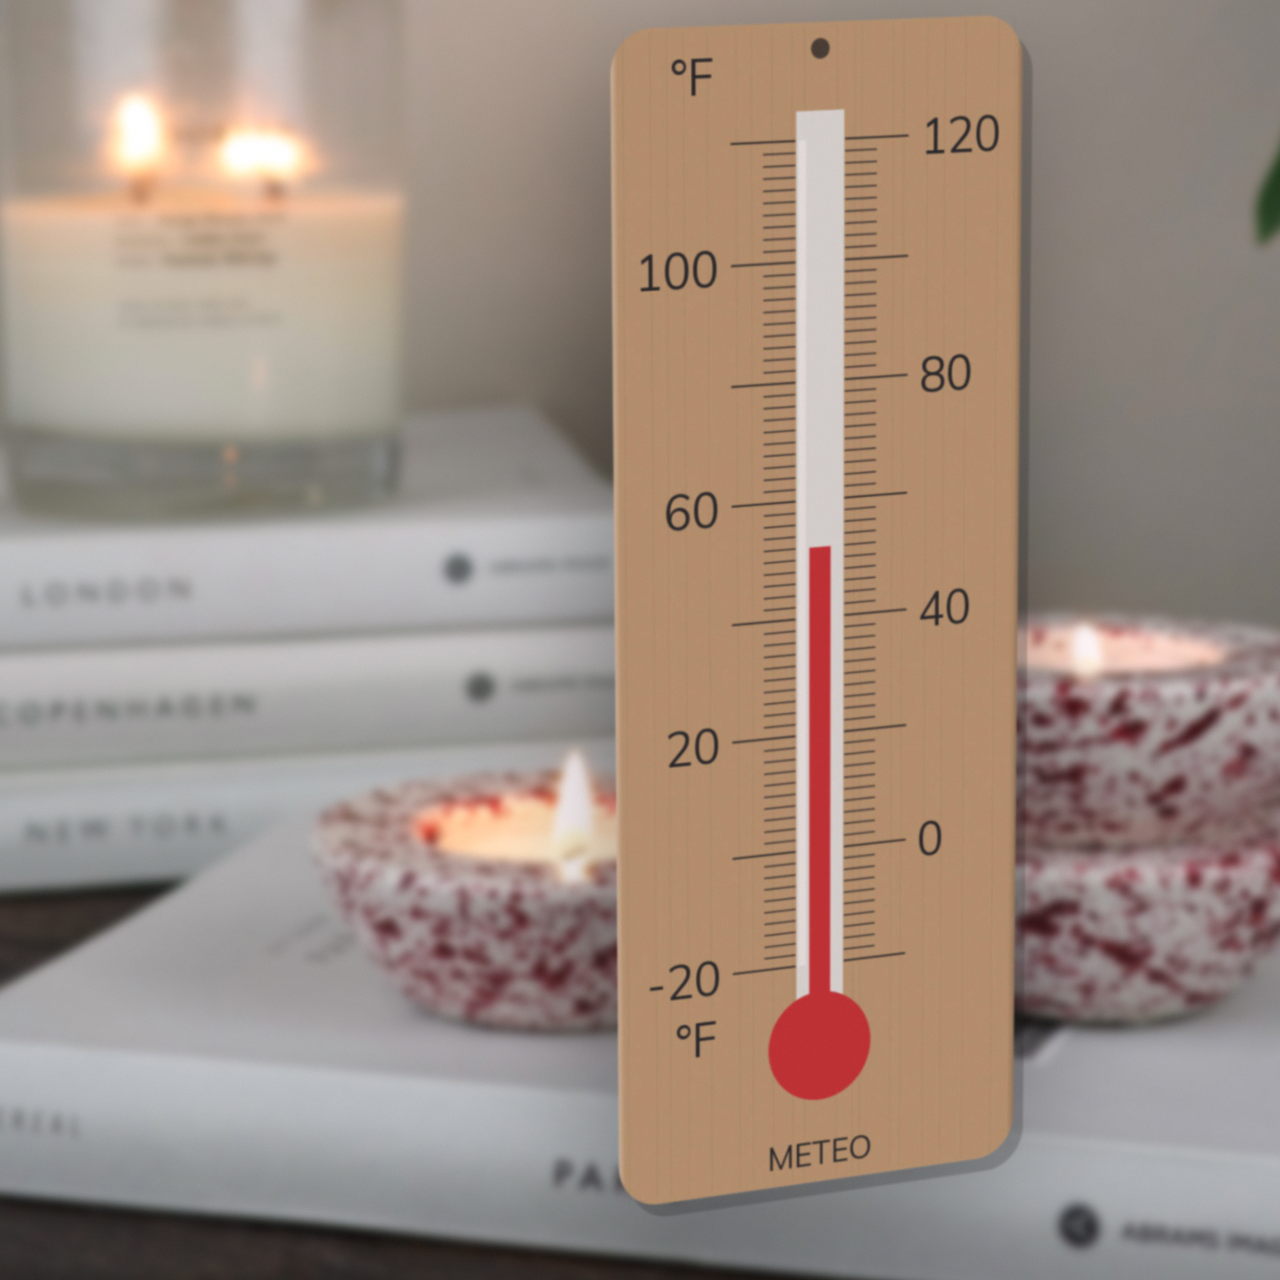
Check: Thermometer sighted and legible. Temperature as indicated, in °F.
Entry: 52 °F
